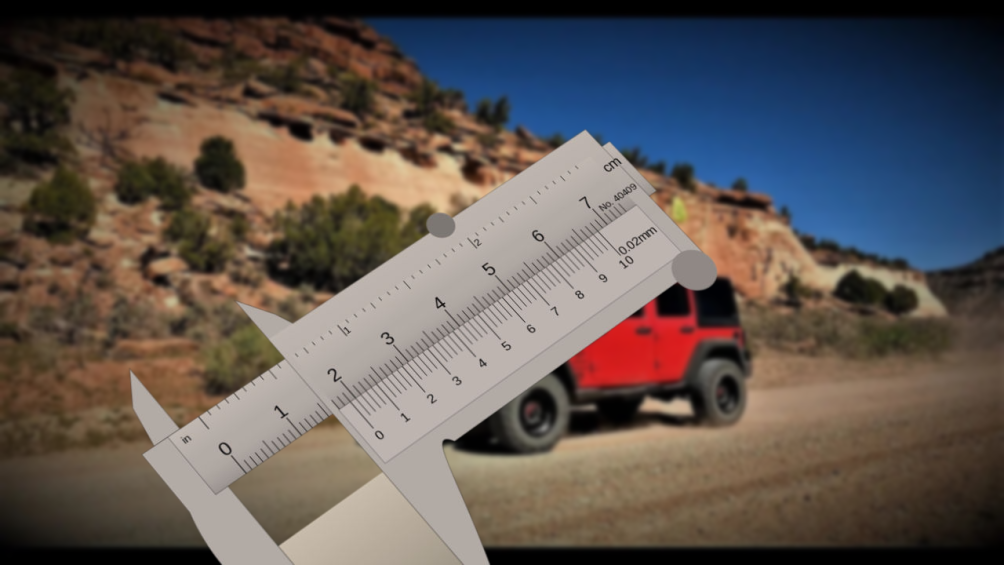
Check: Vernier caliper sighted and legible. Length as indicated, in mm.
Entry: 19.0 mm
